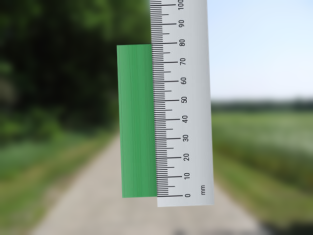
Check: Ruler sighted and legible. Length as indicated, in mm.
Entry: 80 mm
